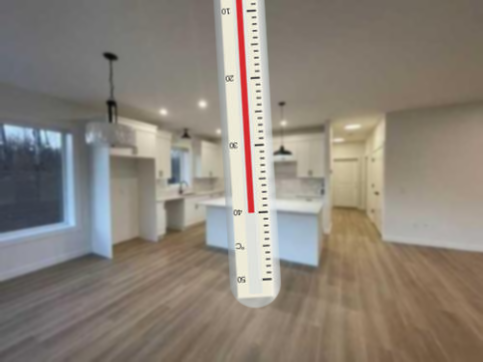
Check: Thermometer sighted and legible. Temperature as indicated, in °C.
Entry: 40 °C
